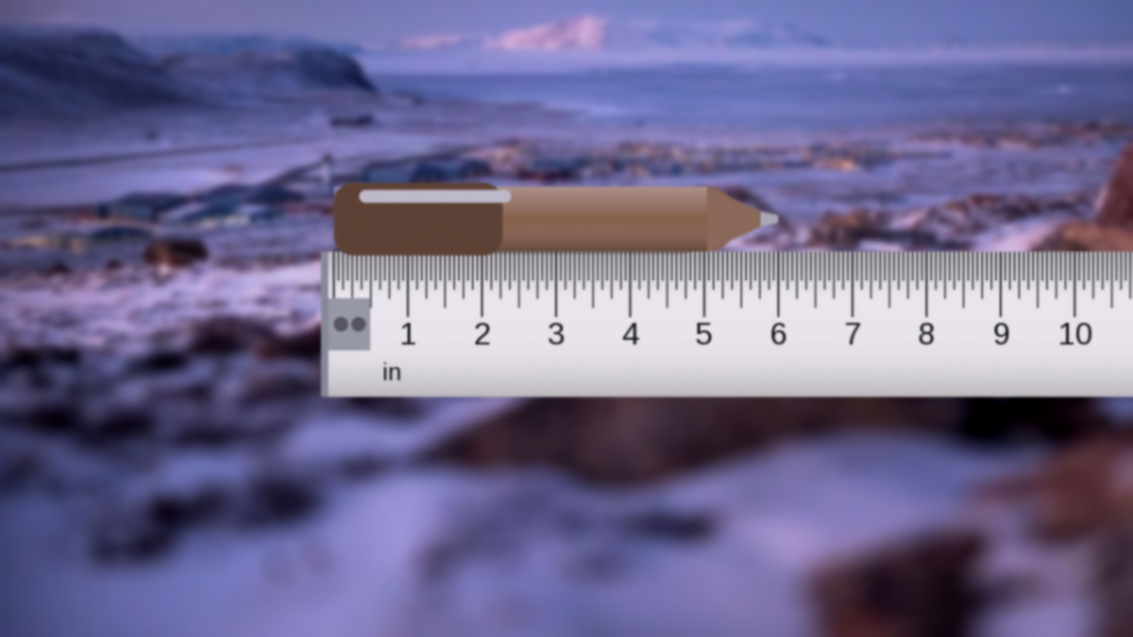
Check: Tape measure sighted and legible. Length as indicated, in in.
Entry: 6 in
